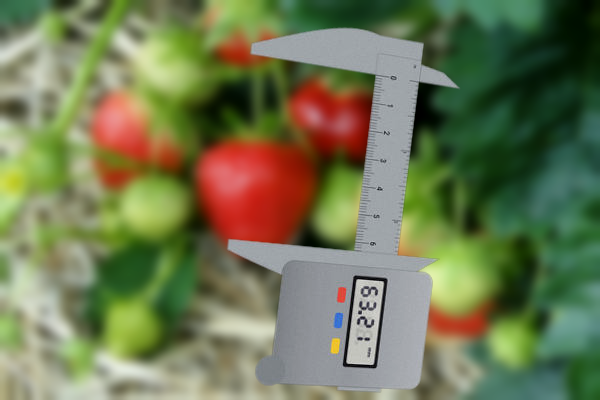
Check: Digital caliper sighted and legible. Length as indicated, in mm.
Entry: 63.21 mm
